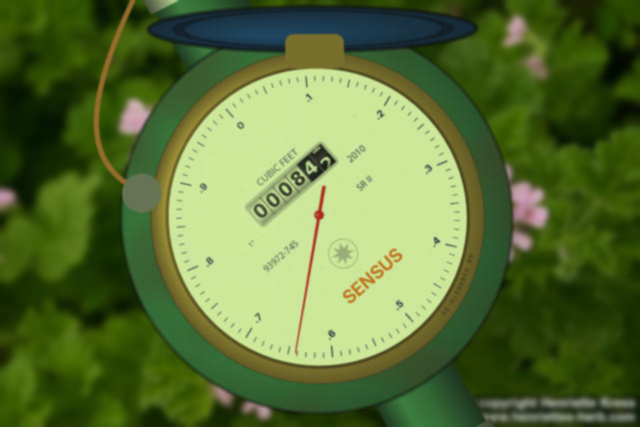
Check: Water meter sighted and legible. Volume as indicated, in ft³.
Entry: 841.64 ft³
